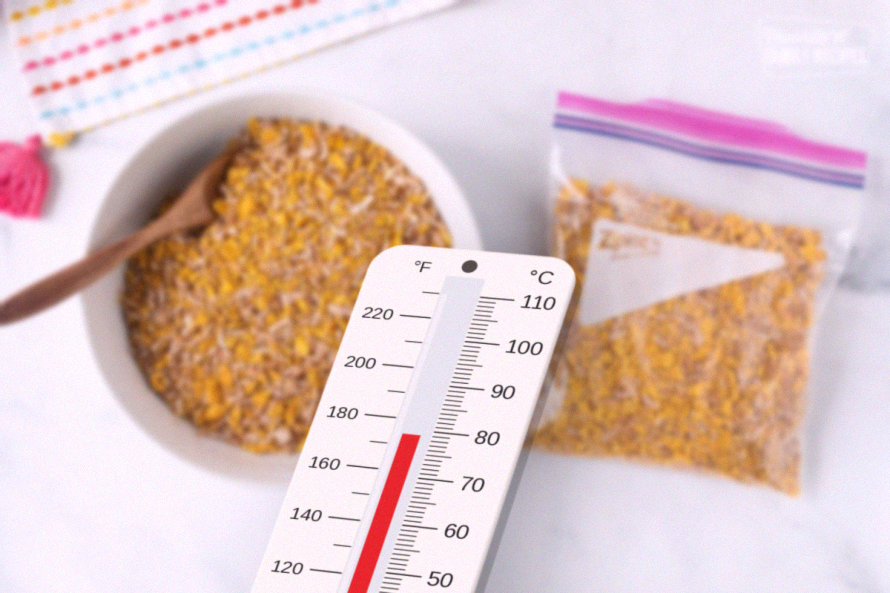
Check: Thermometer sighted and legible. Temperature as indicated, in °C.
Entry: 79 °C
